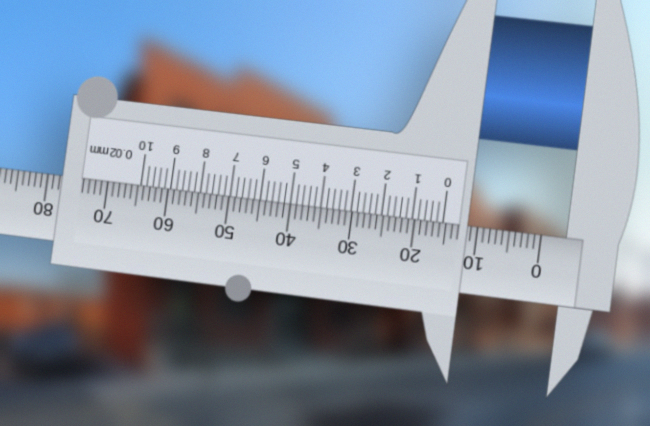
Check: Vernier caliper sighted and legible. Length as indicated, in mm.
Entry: 15.5 mm
